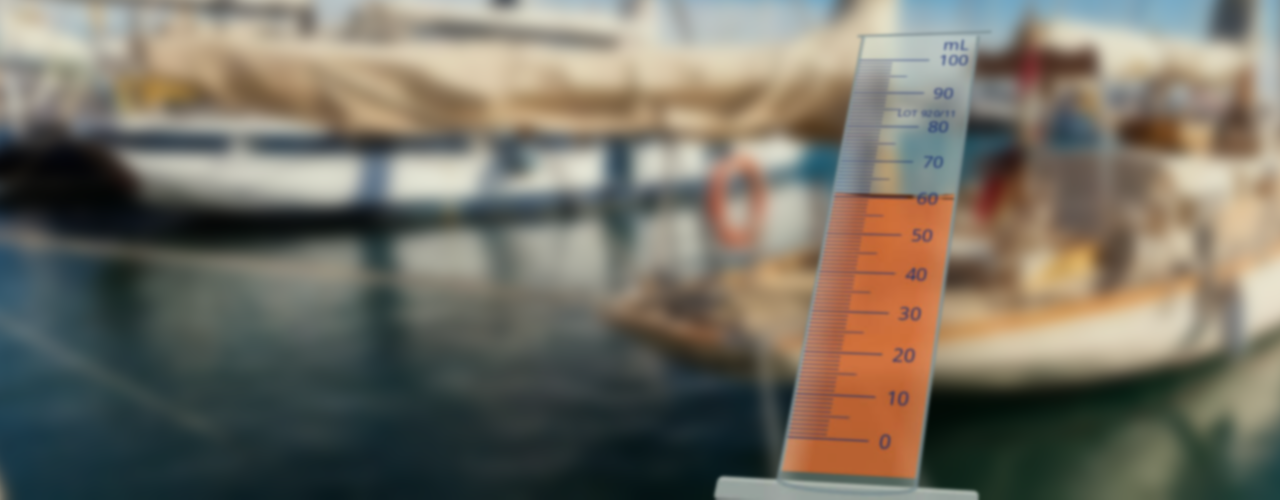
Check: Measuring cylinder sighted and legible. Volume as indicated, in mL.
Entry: 60 mL
